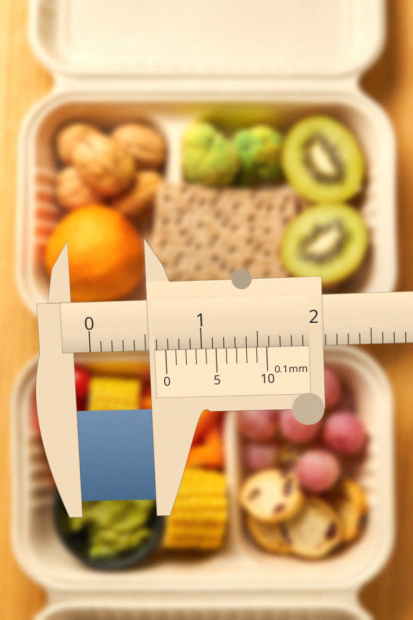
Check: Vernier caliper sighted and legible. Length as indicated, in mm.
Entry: 6.8 mm
